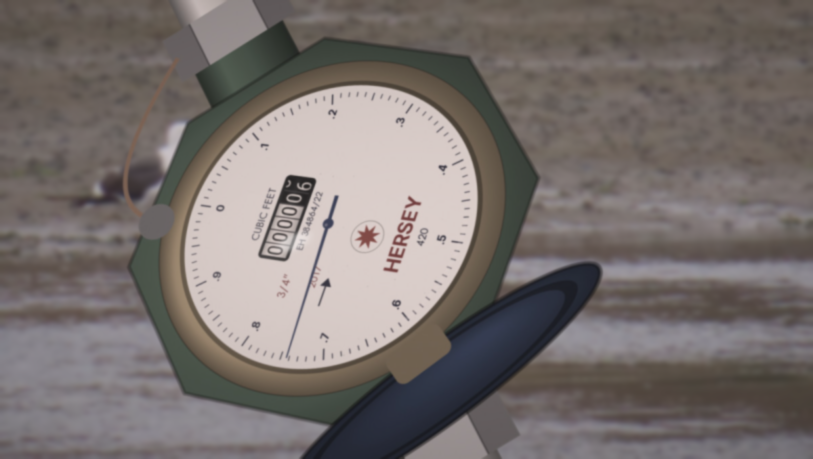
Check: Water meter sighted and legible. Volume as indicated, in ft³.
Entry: 5.74 ft³
